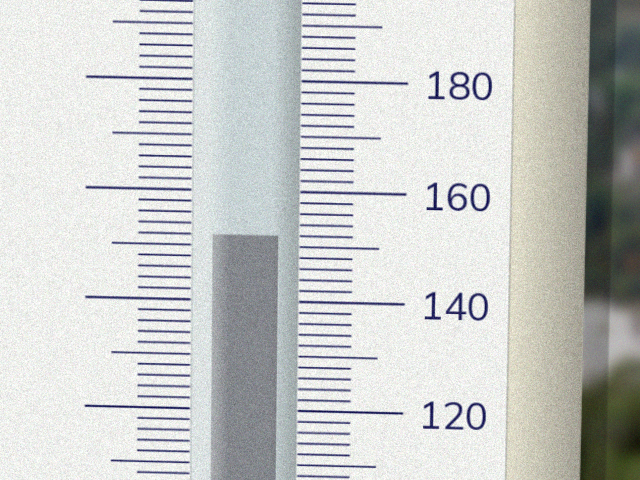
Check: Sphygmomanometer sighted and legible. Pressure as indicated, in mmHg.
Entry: 152 mmHg
